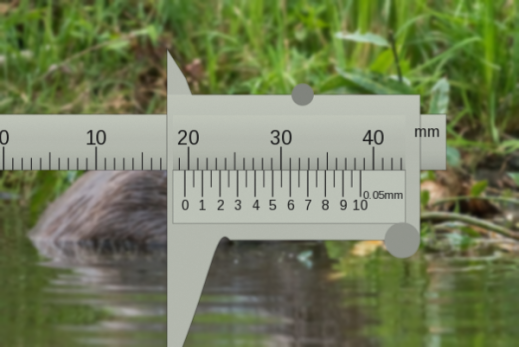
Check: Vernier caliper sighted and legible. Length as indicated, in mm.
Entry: 19.6 mm
